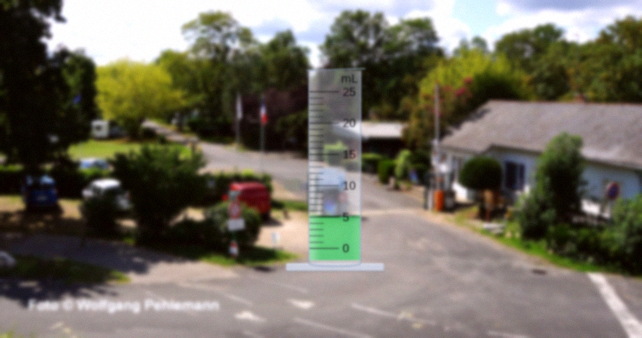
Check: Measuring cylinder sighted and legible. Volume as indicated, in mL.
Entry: 5 mL
